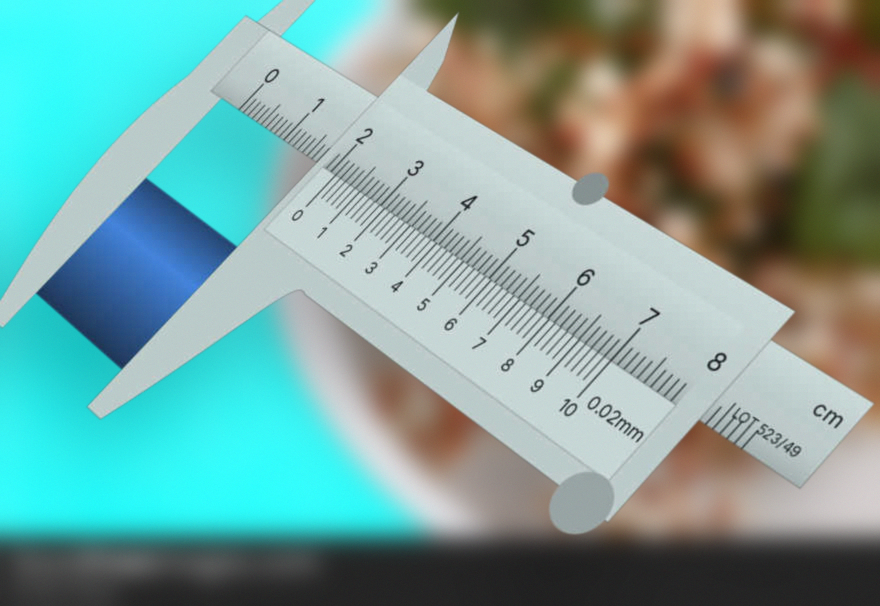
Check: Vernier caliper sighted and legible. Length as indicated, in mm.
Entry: 21.0 mm
